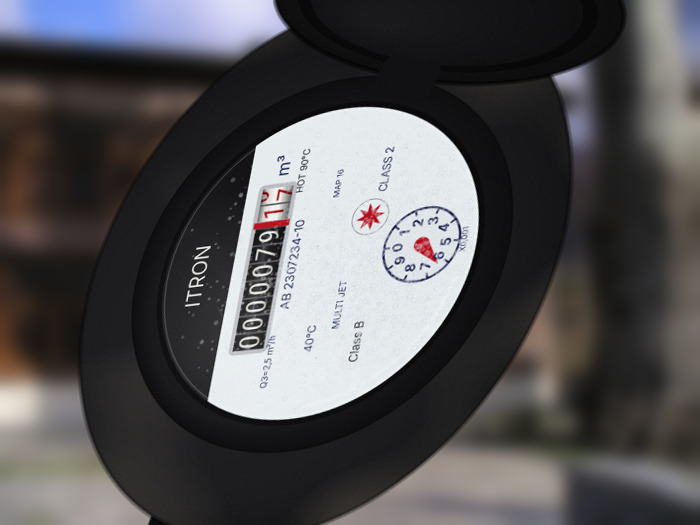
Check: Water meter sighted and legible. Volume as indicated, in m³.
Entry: 79.166 m³
